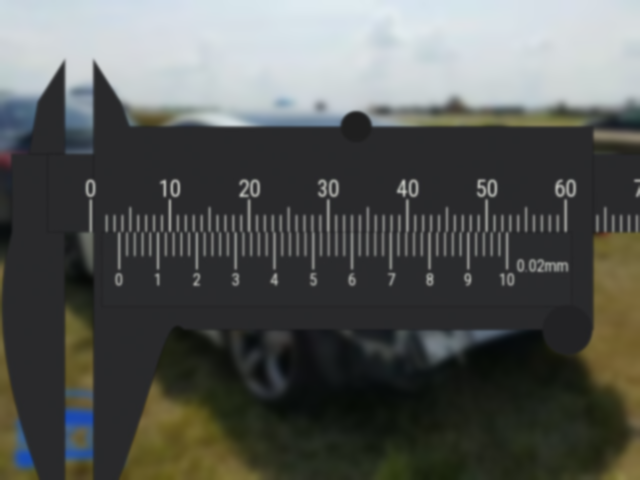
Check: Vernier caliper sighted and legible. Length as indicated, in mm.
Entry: 3.6 mm
